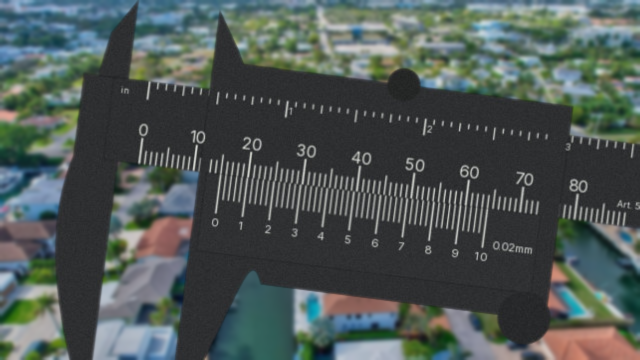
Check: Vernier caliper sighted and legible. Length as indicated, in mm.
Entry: 15.0 mm
